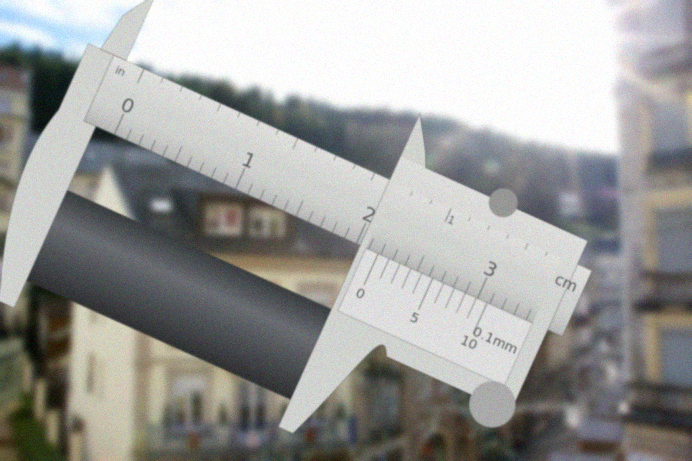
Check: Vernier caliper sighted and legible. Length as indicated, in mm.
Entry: 21.8 mm
